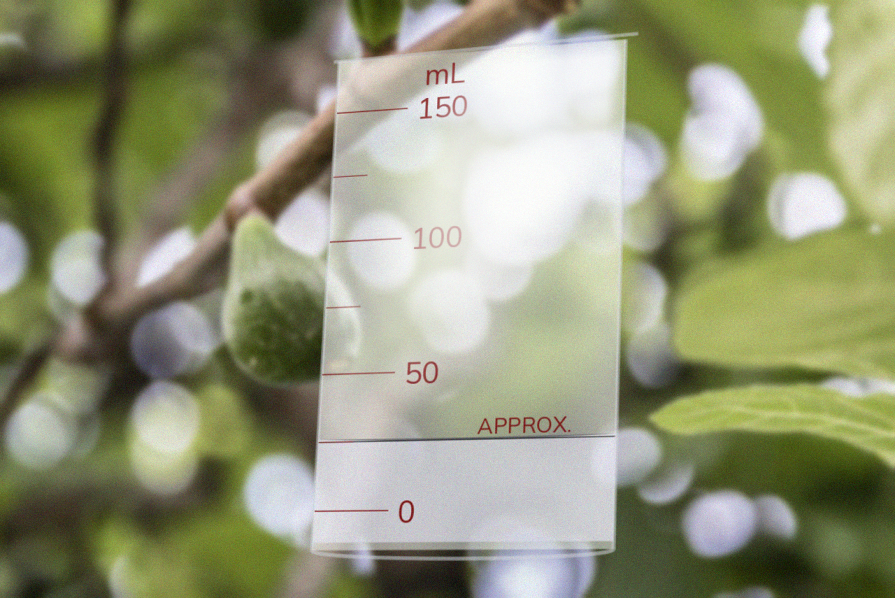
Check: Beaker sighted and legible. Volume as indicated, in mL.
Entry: 25 mL
